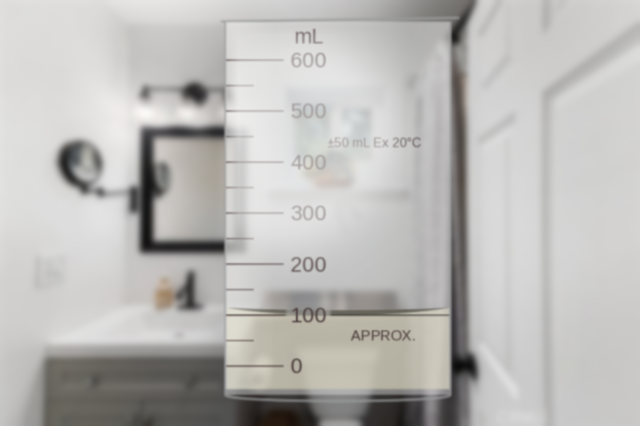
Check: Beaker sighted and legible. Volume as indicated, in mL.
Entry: 100 mL
